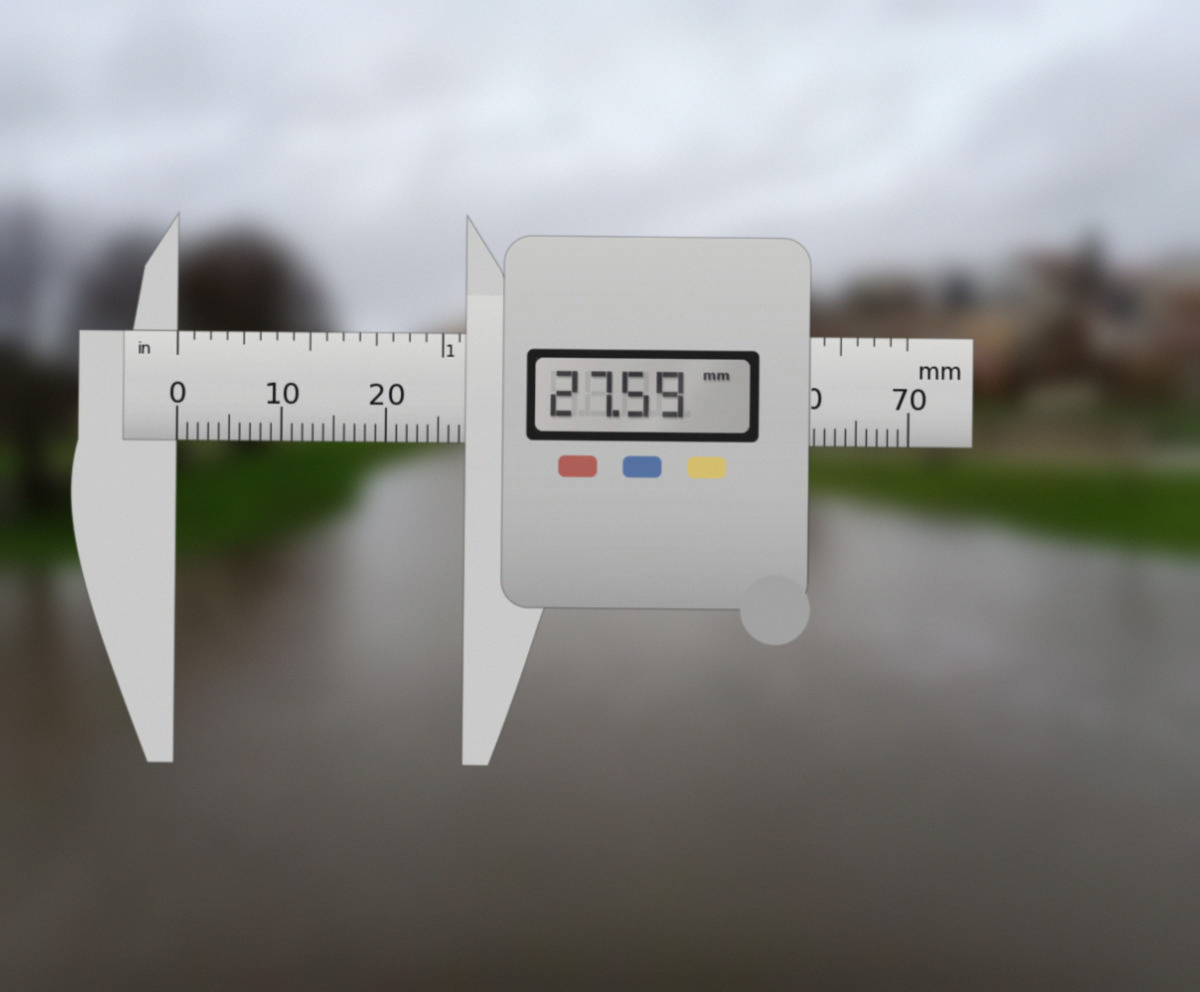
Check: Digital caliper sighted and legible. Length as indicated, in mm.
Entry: 27.59 mm
